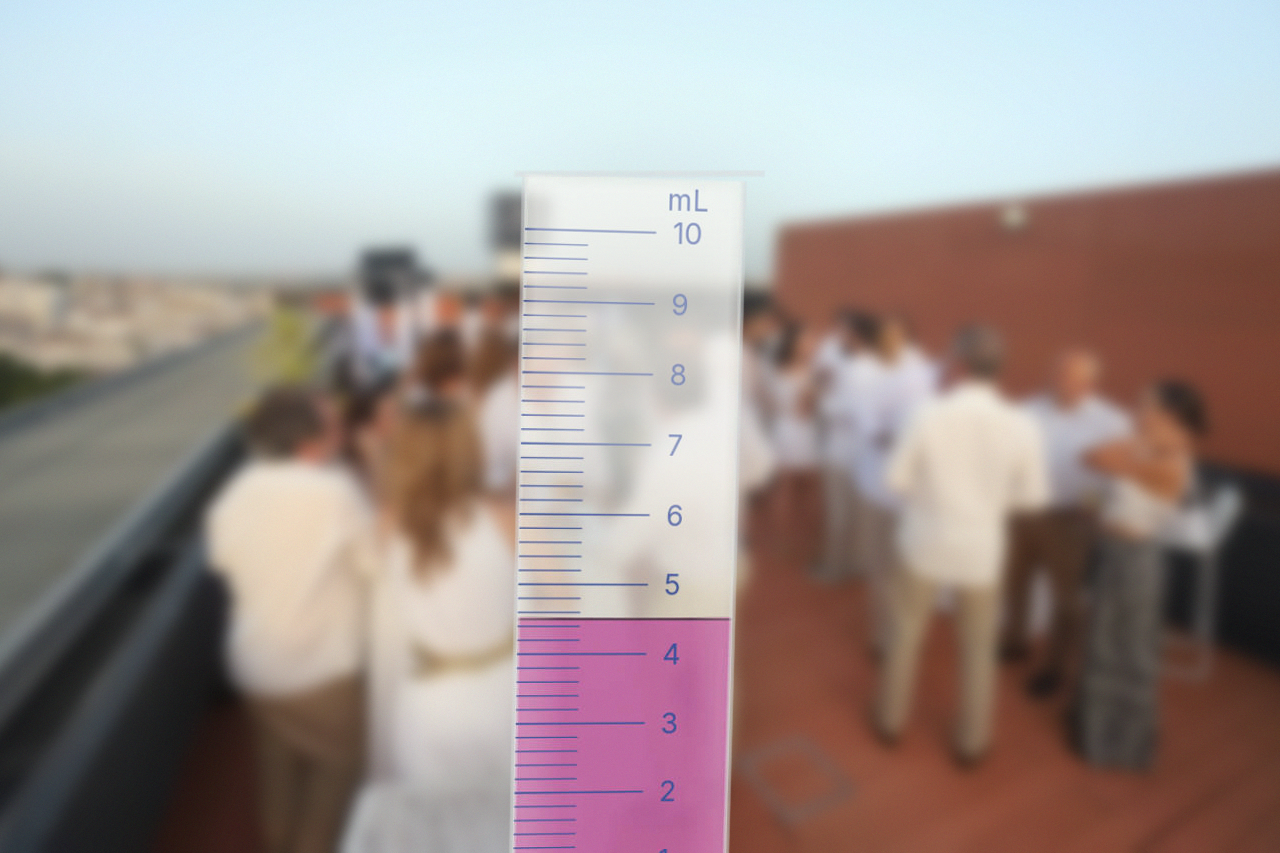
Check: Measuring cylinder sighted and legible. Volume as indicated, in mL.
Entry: 4.5 mL
